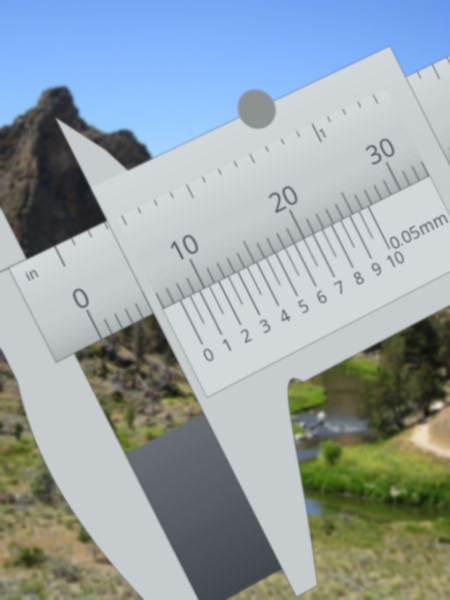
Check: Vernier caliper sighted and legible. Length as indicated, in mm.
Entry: 7.6 mm
